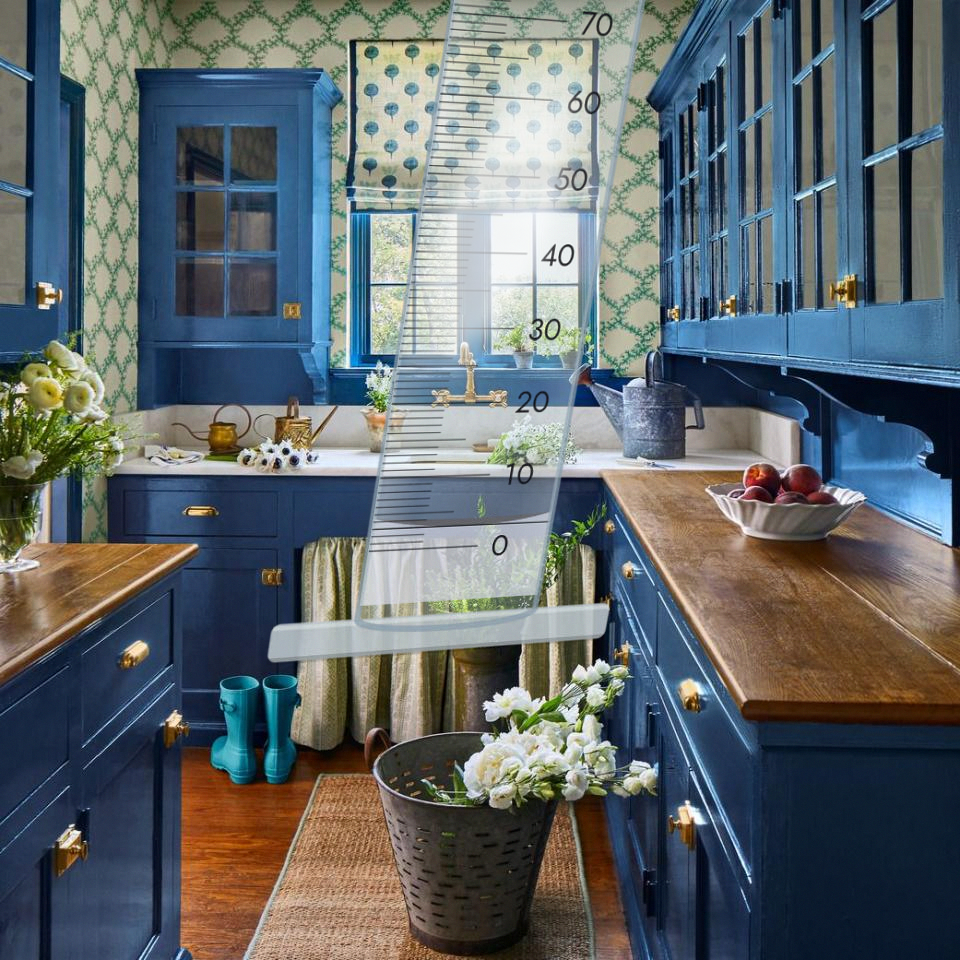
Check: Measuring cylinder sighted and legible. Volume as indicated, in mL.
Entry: 3 mL
